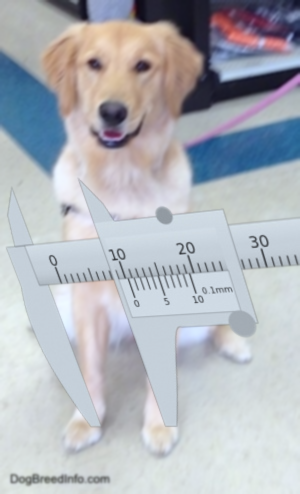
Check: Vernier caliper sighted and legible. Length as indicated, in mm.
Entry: 10.4 mm
